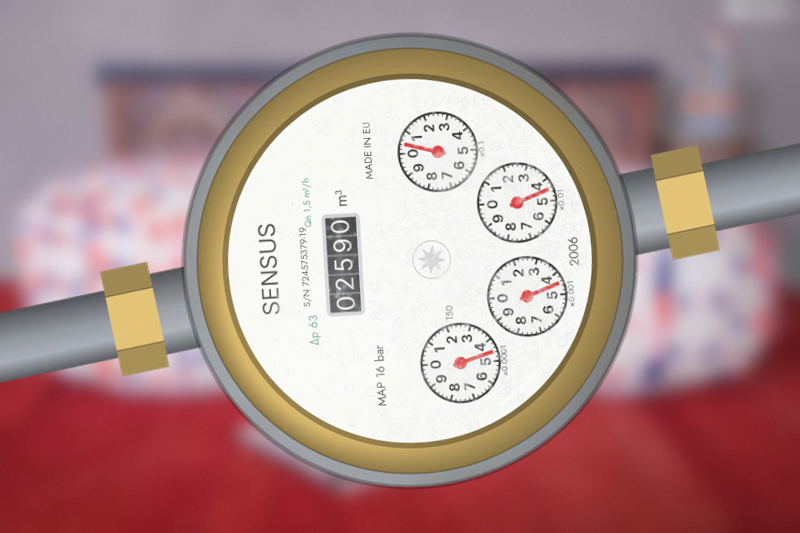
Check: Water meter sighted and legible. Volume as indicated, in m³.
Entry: 2590.0444 m³
